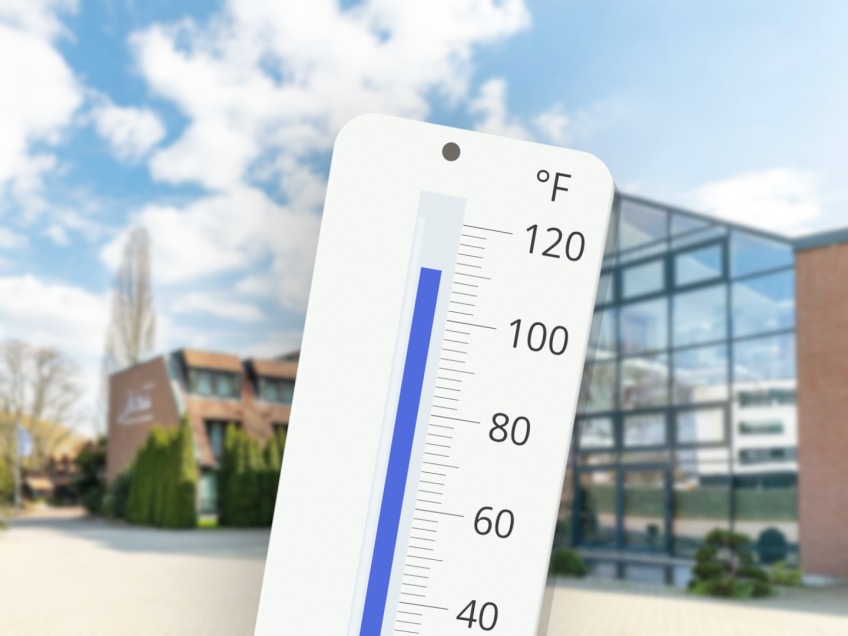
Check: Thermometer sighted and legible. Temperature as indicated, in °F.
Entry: 110 °F
